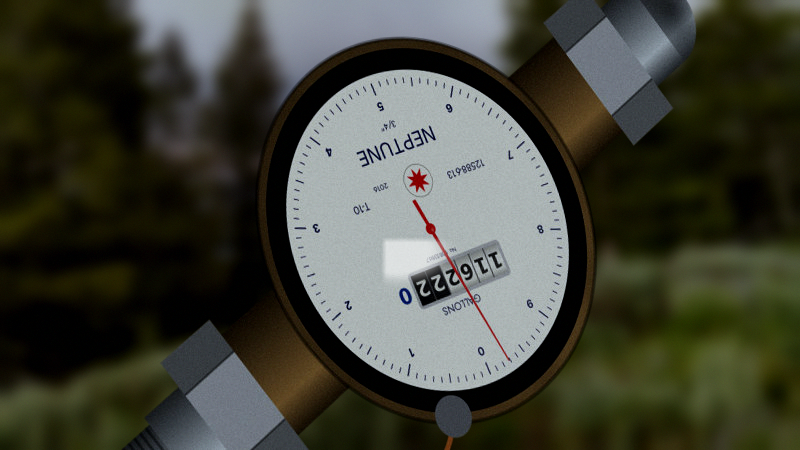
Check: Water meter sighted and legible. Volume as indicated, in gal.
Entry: 1162219.7 gal
